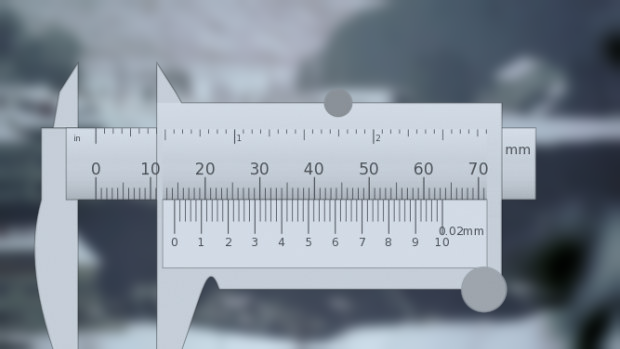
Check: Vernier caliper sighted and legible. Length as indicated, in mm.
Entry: 14.4 mm
